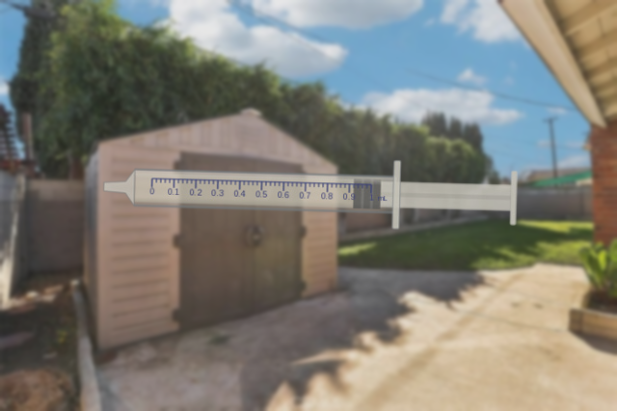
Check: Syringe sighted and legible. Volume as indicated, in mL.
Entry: 0.92 mL
